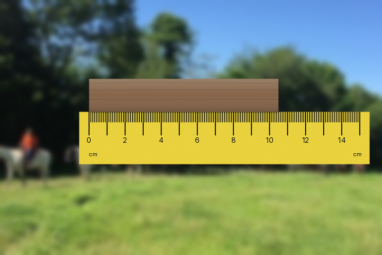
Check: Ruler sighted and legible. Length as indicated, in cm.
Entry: 10.5 cm
